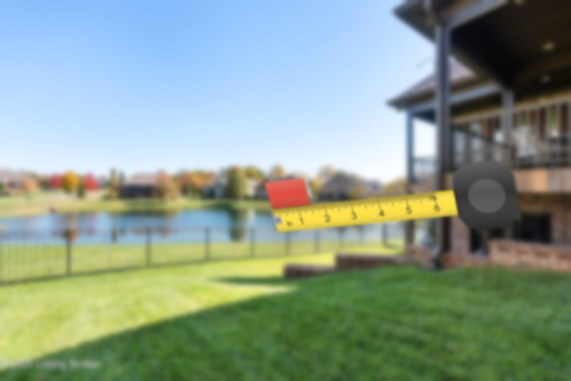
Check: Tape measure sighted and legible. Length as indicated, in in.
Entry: 1.5 in
